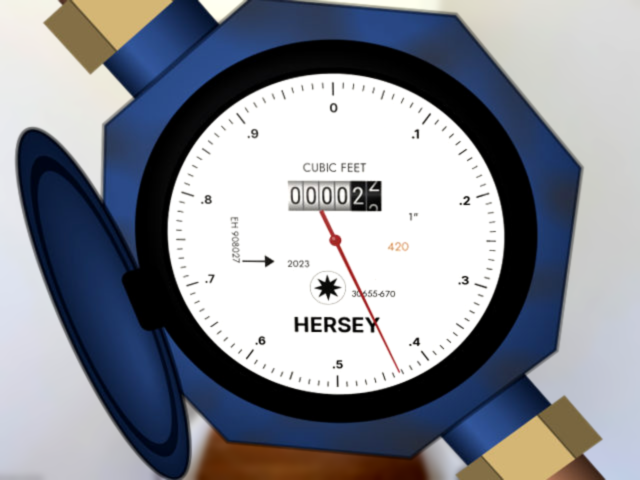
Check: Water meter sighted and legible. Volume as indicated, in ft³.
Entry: 22.43 ft³
